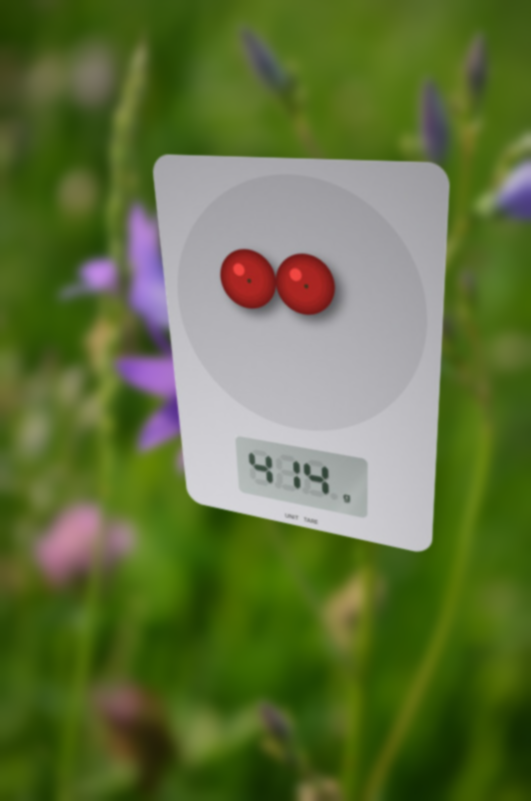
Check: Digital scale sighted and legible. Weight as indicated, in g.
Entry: 414 g
